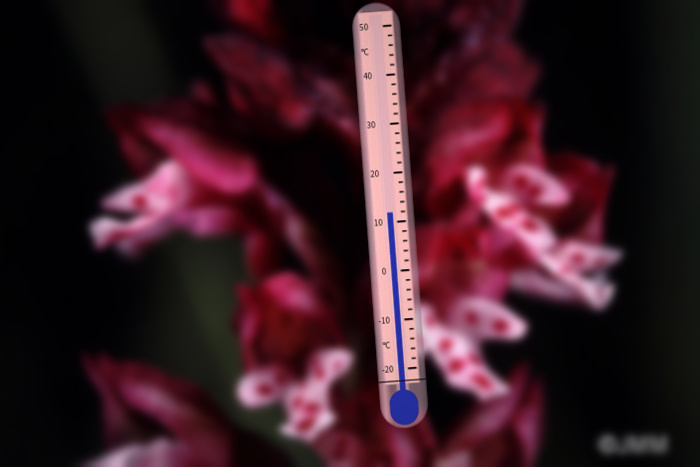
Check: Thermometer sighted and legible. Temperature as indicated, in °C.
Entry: 12 °C
